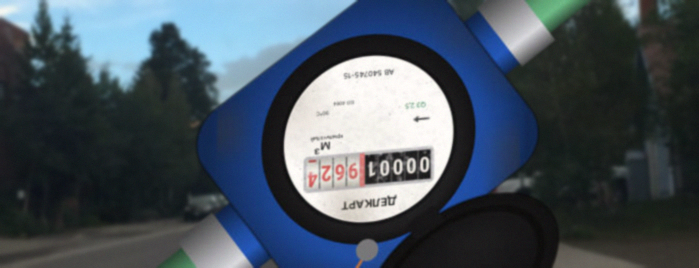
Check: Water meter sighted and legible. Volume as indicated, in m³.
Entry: 1.9624 m³
